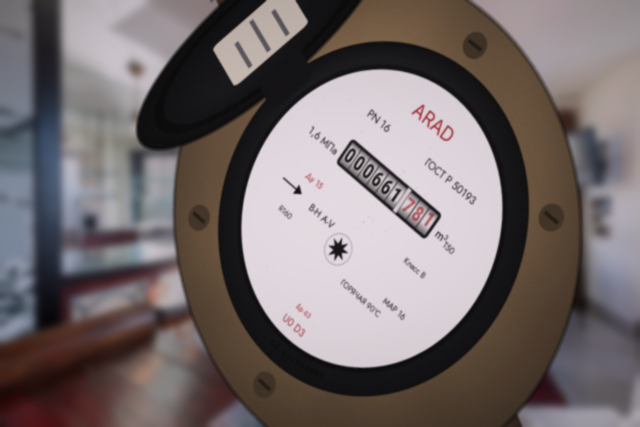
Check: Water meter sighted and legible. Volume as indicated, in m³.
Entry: 661.781 m³
